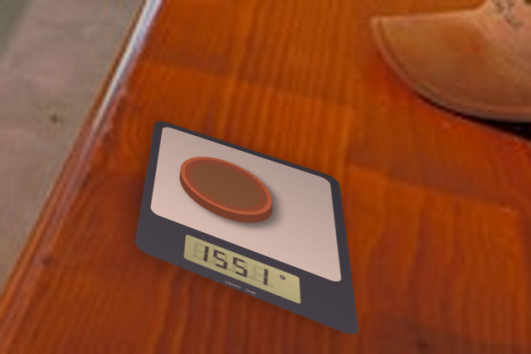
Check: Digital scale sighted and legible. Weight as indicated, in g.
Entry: 1551 g
